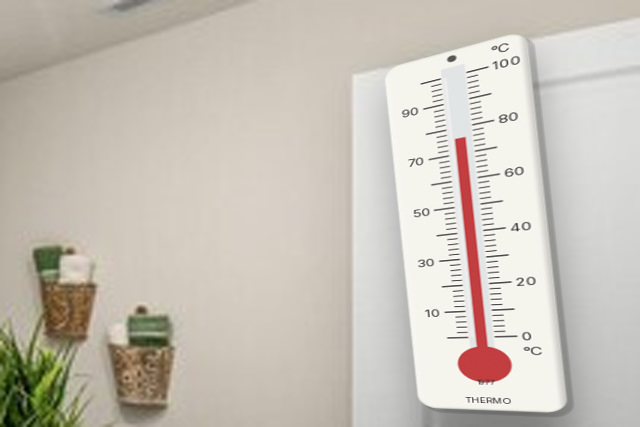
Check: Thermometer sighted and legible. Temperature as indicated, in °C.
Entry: 76 °C
